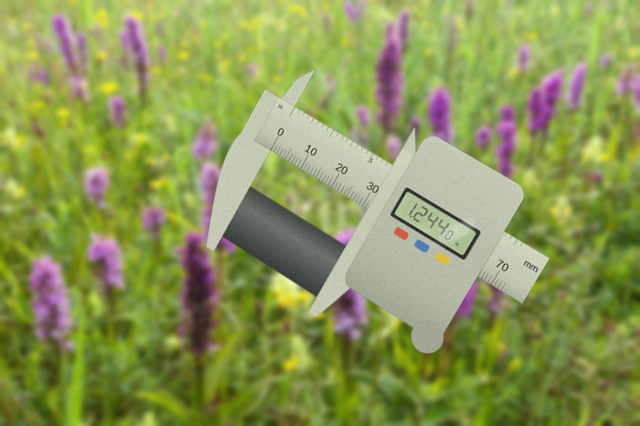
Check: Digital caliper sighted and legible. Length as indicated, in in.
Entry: 1.2440 in
